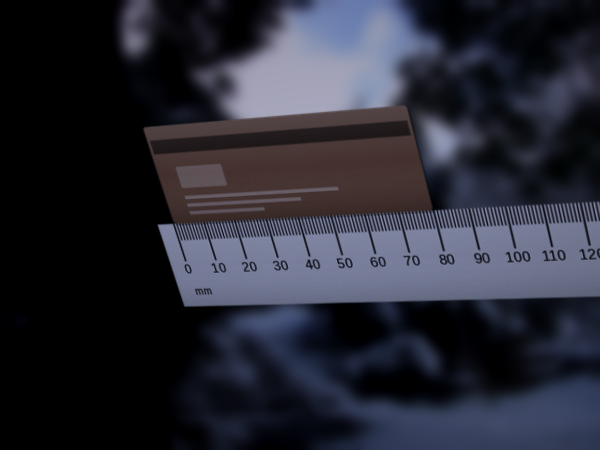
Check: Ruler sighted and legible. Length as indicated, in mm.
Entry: 80 mm
